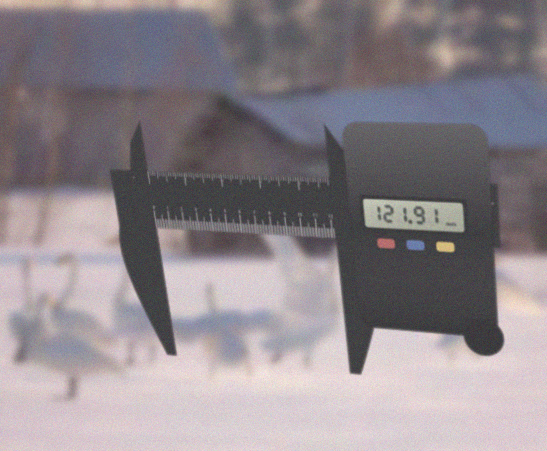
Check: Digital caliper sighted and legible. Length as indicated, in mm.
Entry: 121.91 mm
